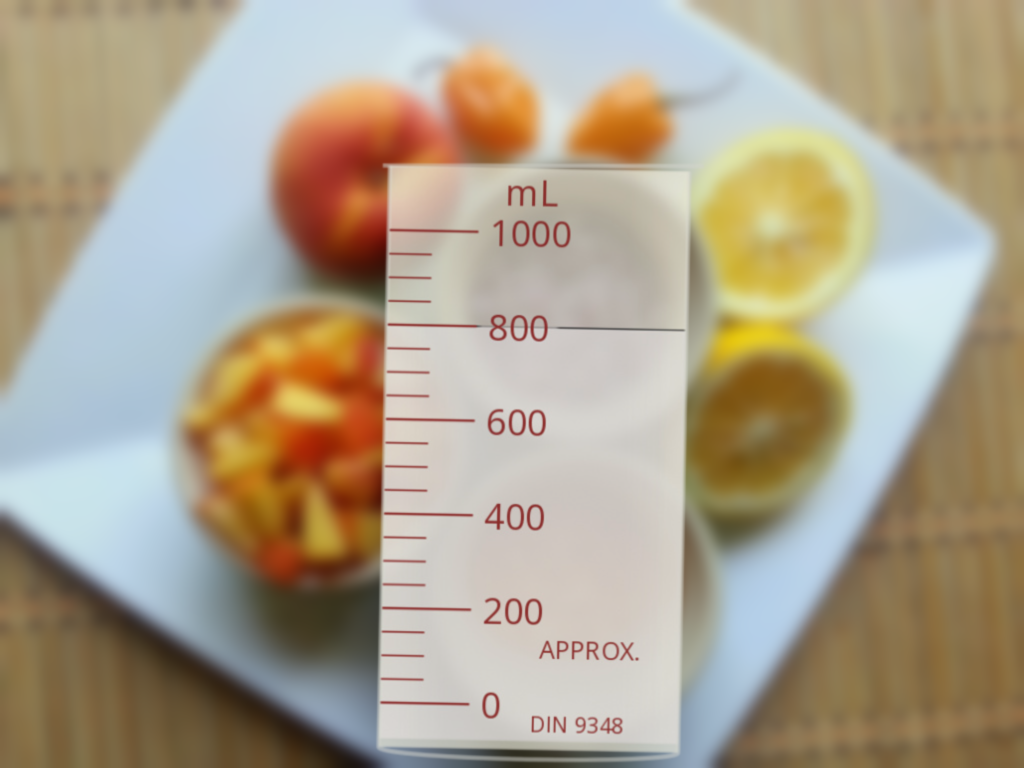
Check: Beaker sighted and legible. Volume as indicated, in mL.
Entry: 800 mL
